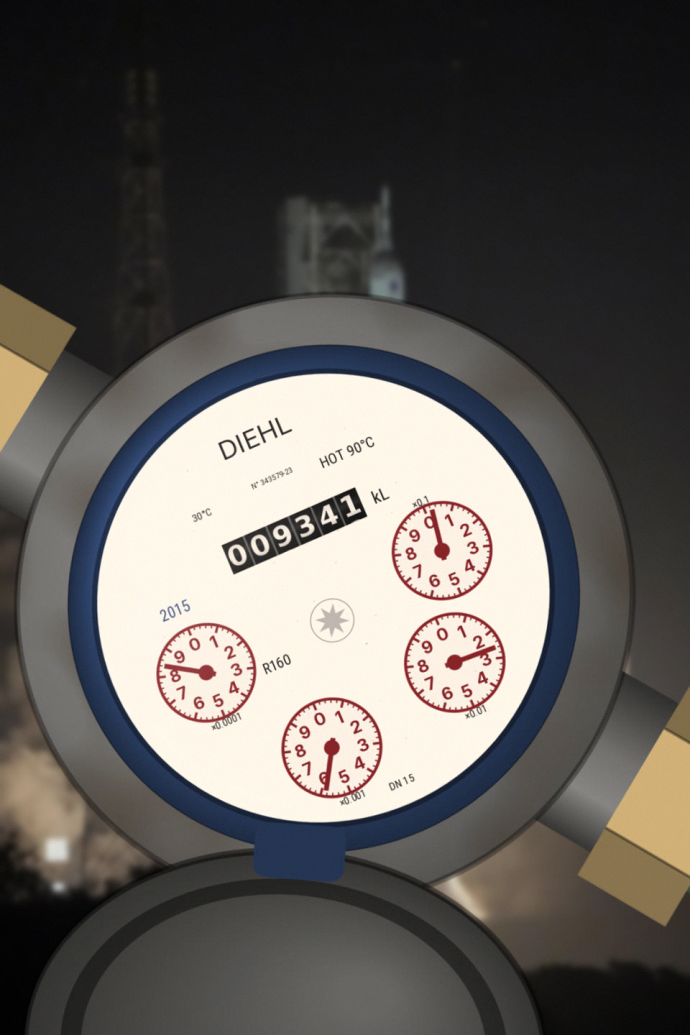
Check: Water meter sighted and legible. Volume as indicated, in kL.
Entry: 9341.0258 kL
